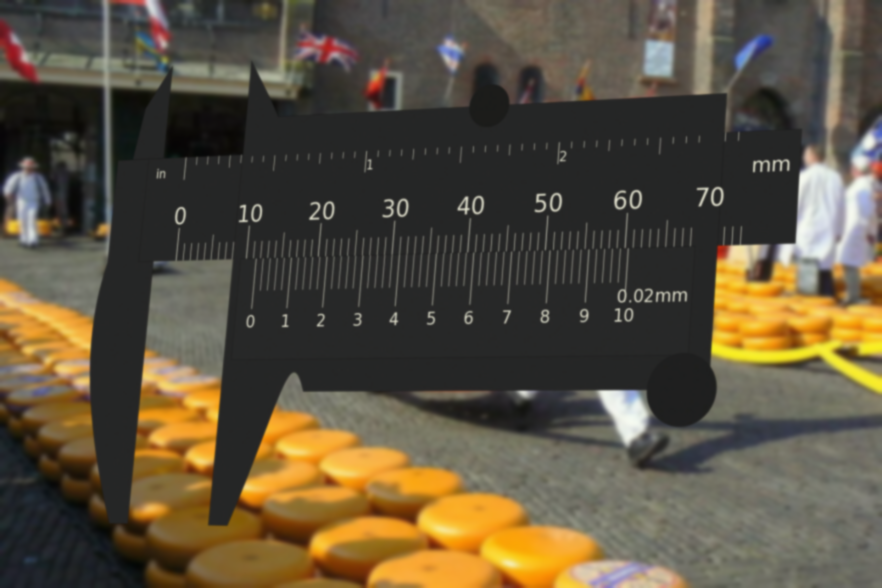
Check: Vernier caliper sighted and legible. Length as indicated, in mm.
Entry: 11.4 mm
